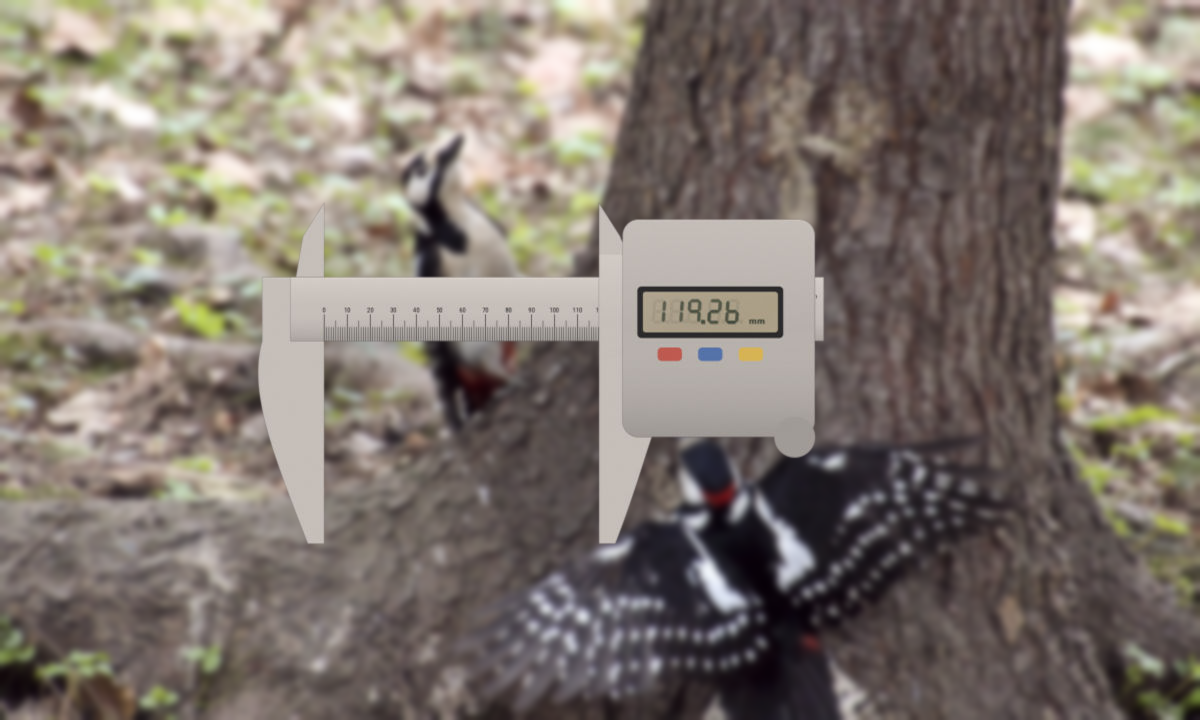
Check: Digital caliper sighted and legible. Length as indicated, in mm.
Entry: 119.26 mm
